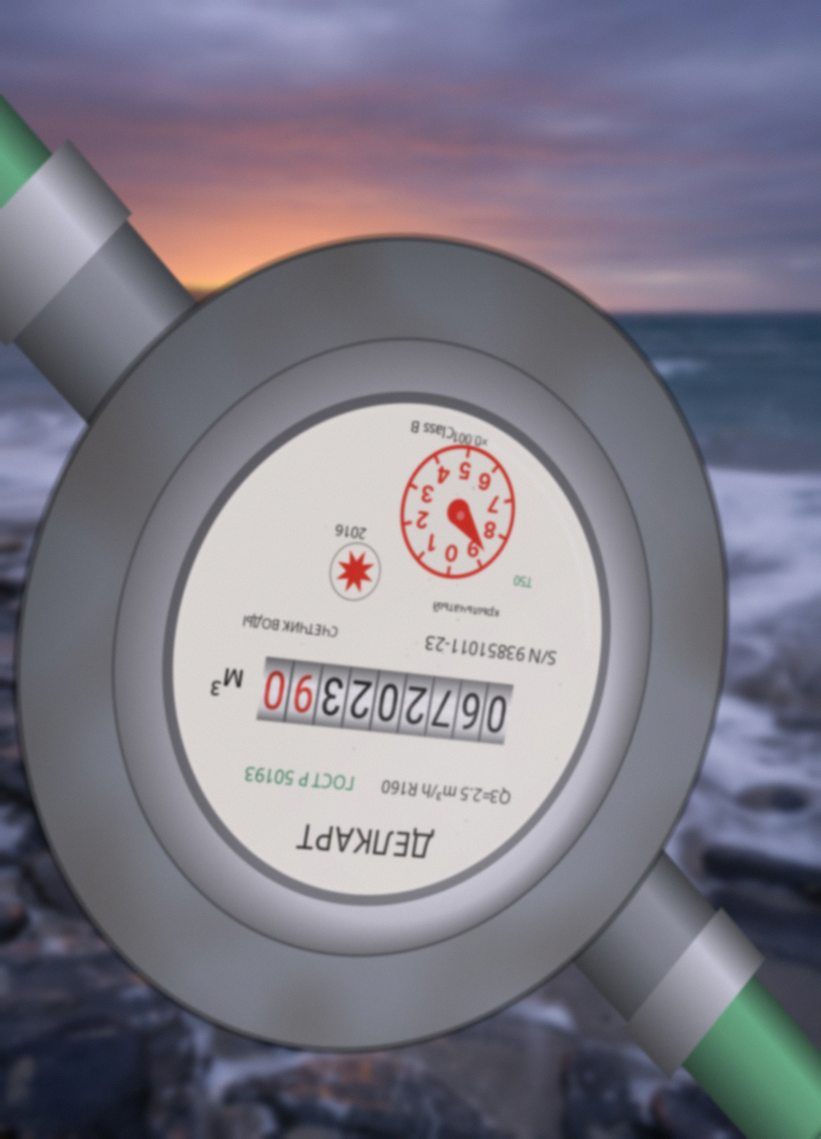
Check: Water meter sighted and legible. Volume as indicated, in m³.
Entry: 672023.908 m³
